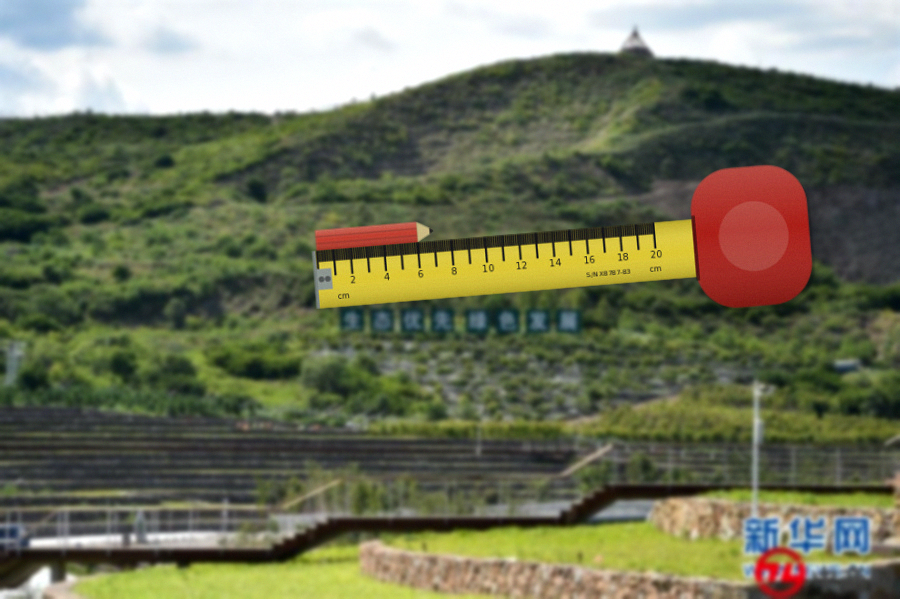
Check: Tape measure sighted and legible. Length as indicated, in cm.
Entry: 7 cm
